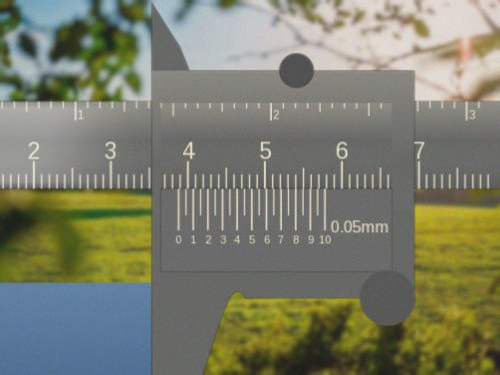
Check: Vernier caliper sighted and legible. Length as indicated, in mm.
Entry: 38.8 mm
